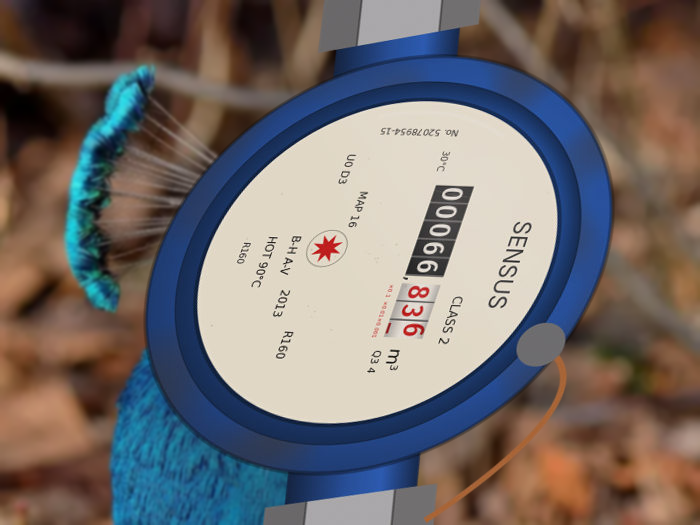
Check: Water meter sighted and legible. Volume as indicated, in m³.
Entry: 66.836 m³
